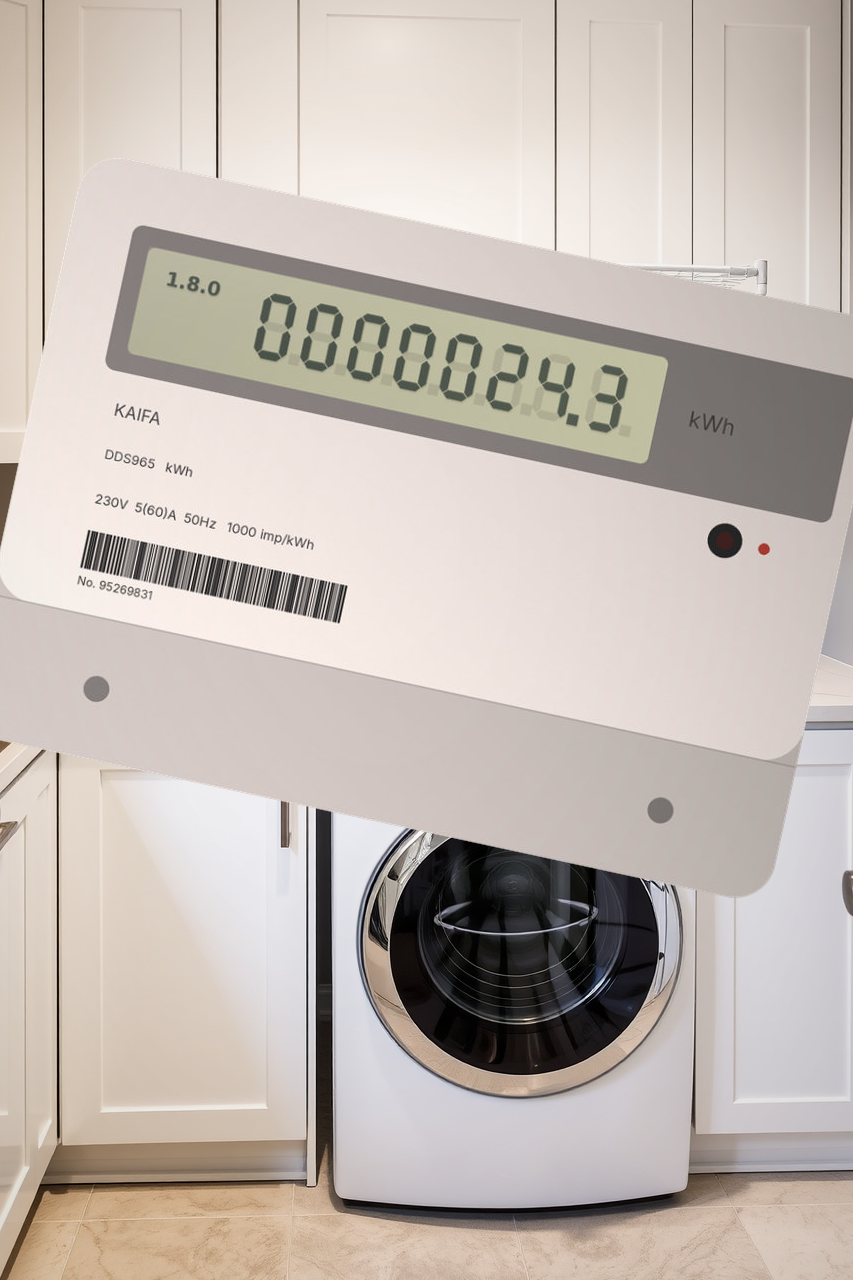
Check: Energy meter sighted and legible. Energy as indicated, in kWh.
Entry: 24.3 kWh
